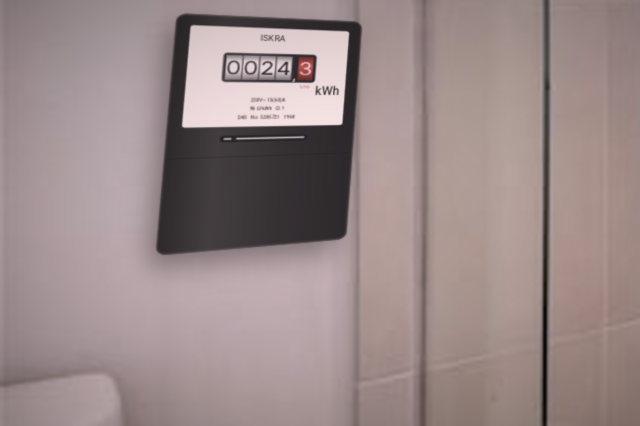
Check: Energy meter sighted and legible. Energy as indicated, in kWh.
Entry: 24.3 kWh
